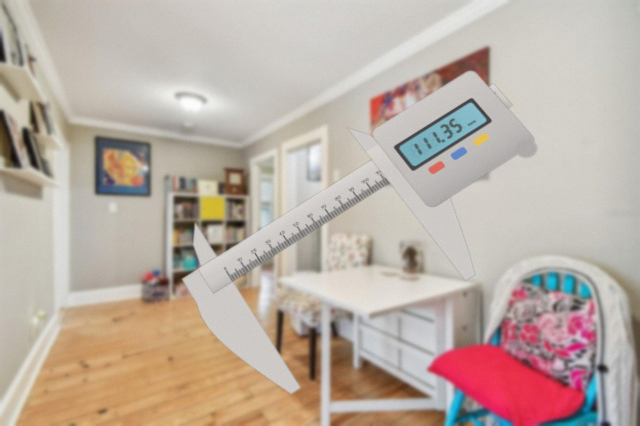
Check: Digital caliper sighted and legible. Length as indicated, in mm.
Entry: 111.35 mm
